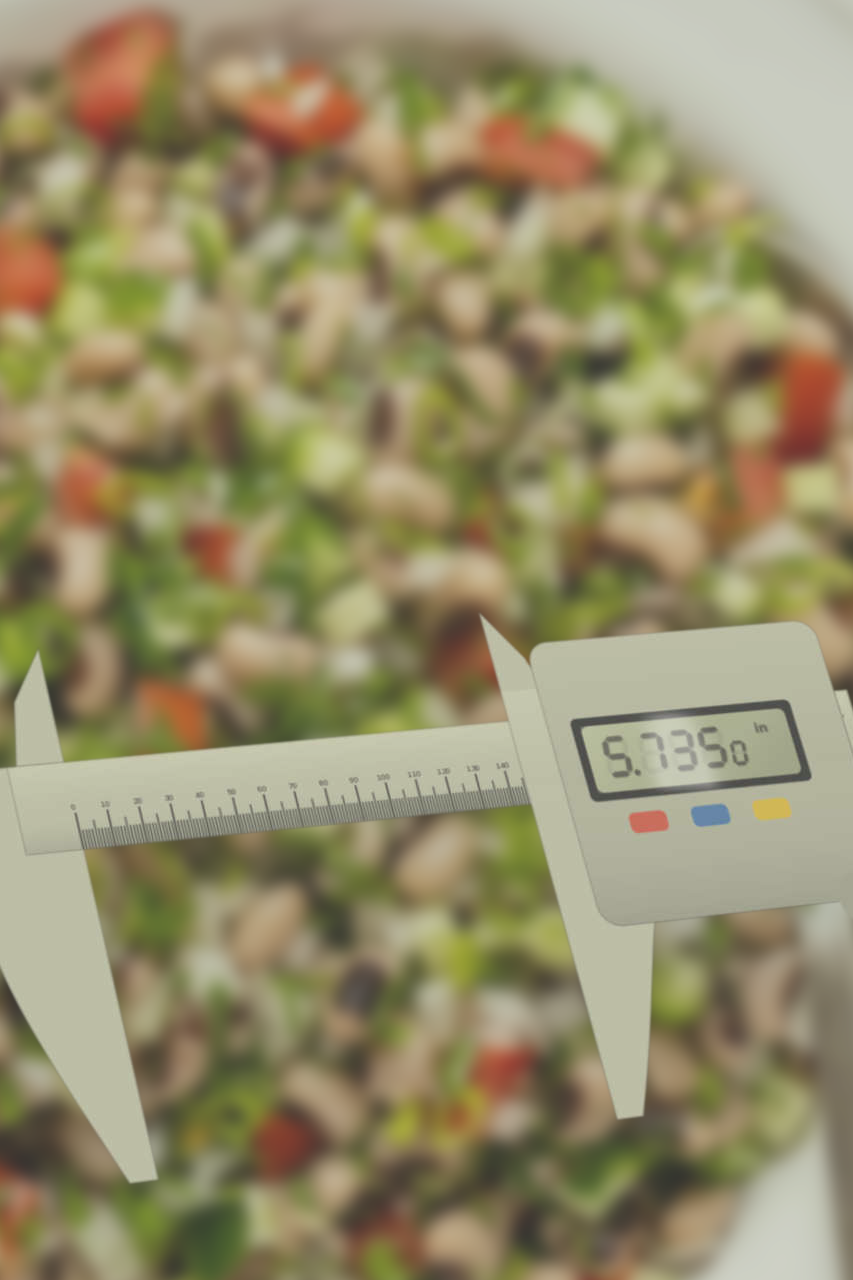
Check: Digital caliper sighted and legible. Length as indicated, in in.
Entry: 5.7350 in
